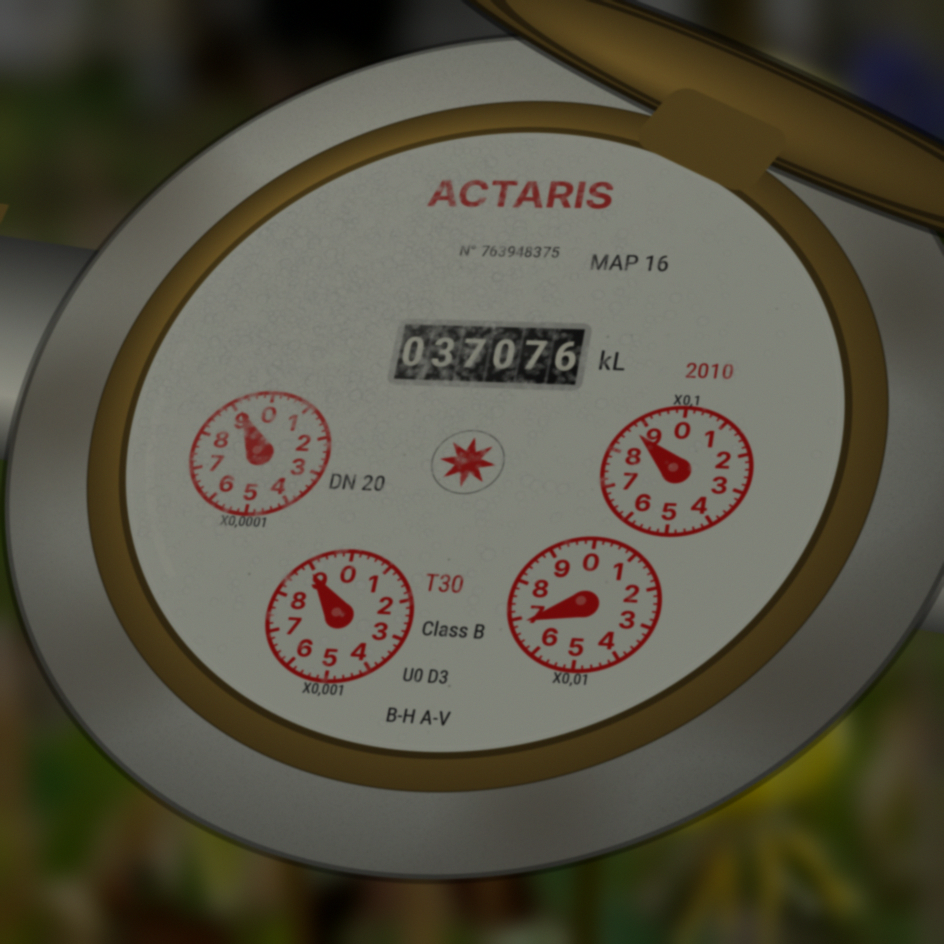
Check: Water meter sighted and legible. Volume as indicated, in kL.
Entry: 37076.8689 kL
